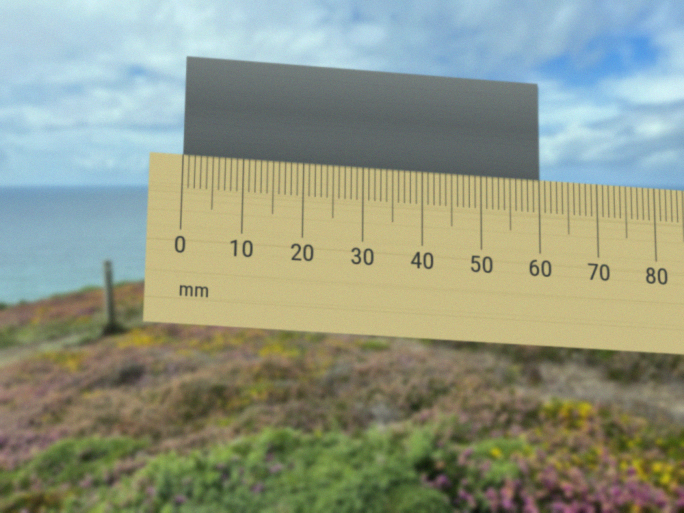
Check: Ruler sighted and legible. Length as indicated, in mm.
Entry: 60 mm
